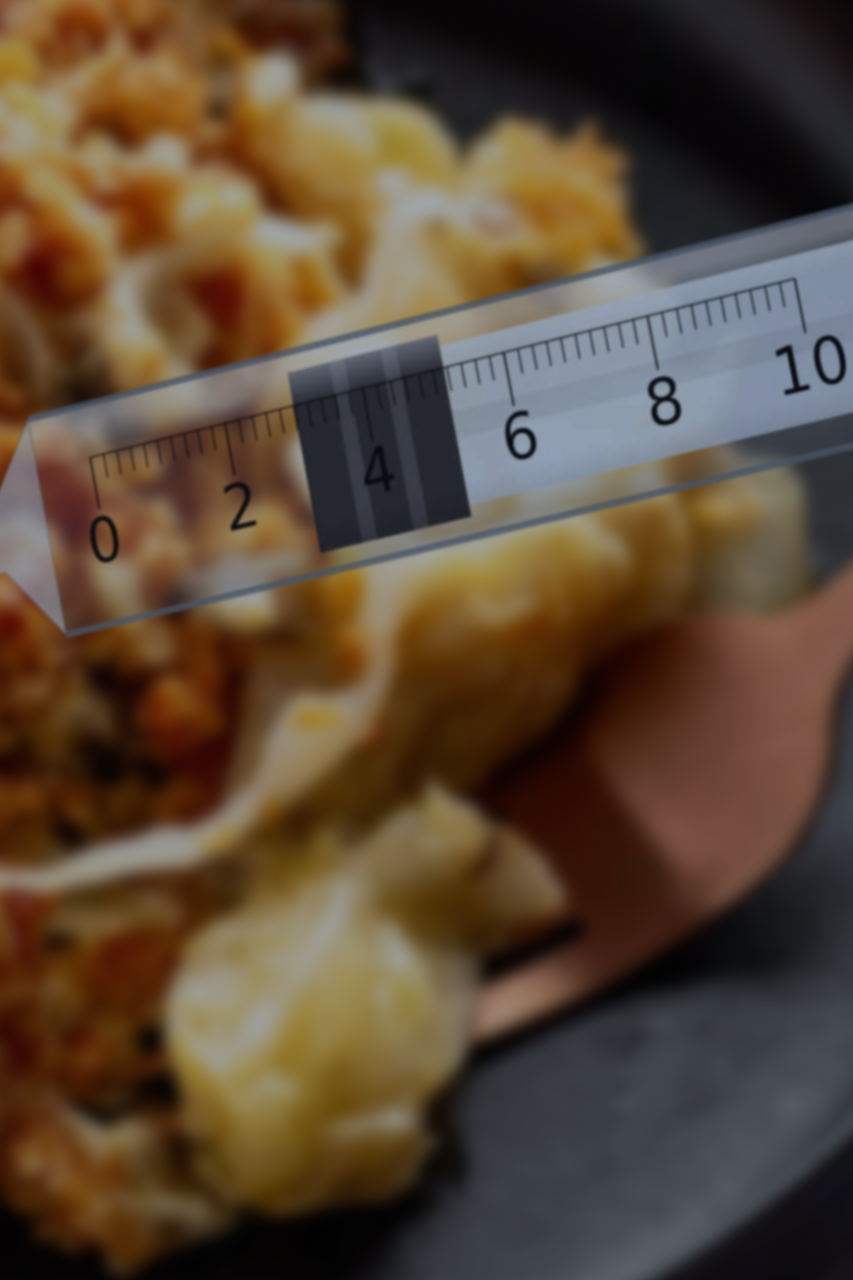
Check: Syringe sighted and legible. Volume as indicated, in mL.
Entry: 3 mL
